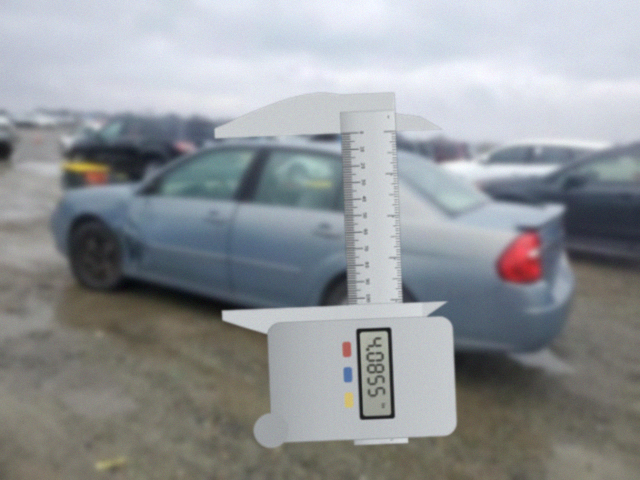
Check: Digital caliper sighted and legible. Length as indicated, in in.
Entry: 4.0855 in
